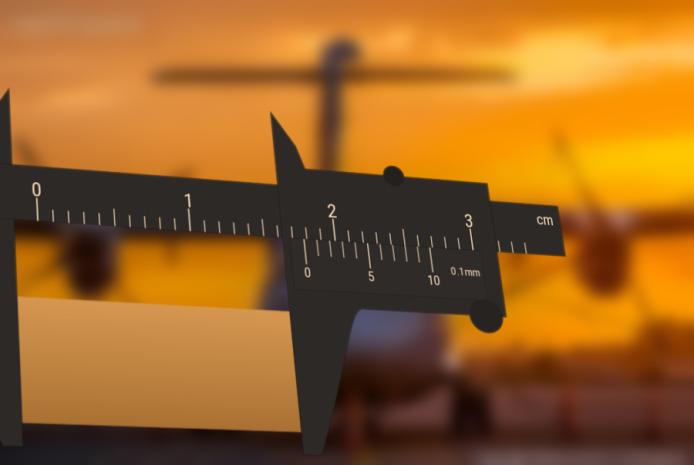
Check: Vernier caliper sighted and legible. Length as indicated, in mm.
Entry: 17.8 mm
